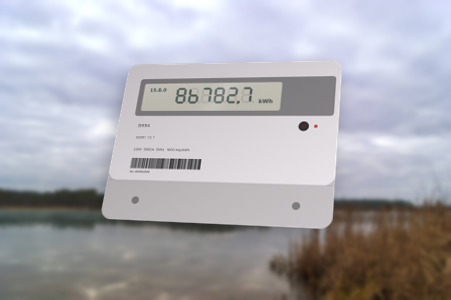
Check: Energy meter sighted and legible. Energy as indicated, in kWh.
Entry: 86782.7 kWh
